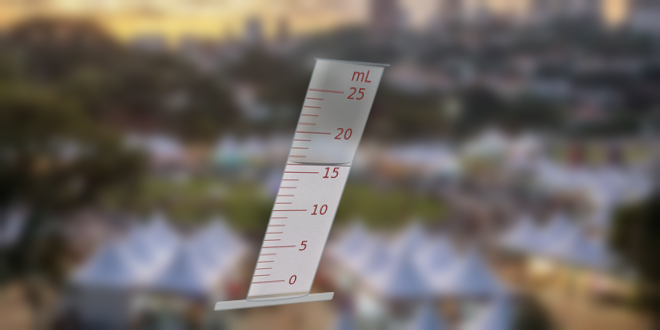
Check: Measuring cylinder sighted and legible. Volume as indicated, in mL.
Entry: 16 mL
